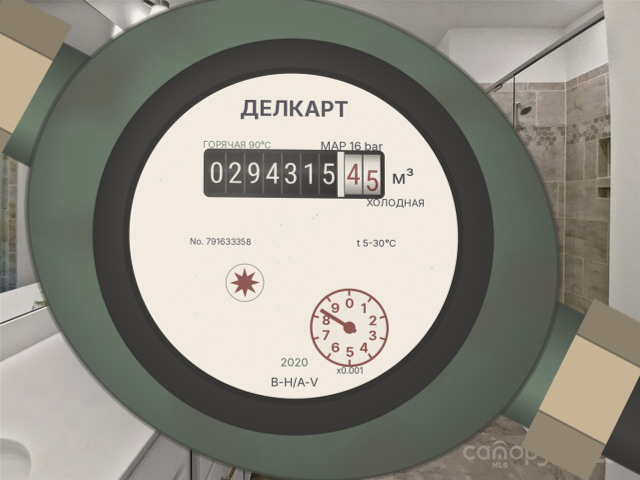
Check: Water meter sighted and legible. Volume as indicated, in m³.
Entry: 294315.448 m³
